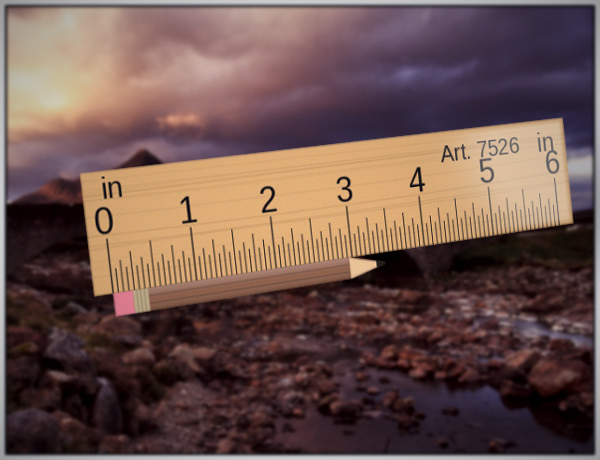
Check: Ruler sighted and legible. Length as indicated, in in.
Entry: 3.4375 in
